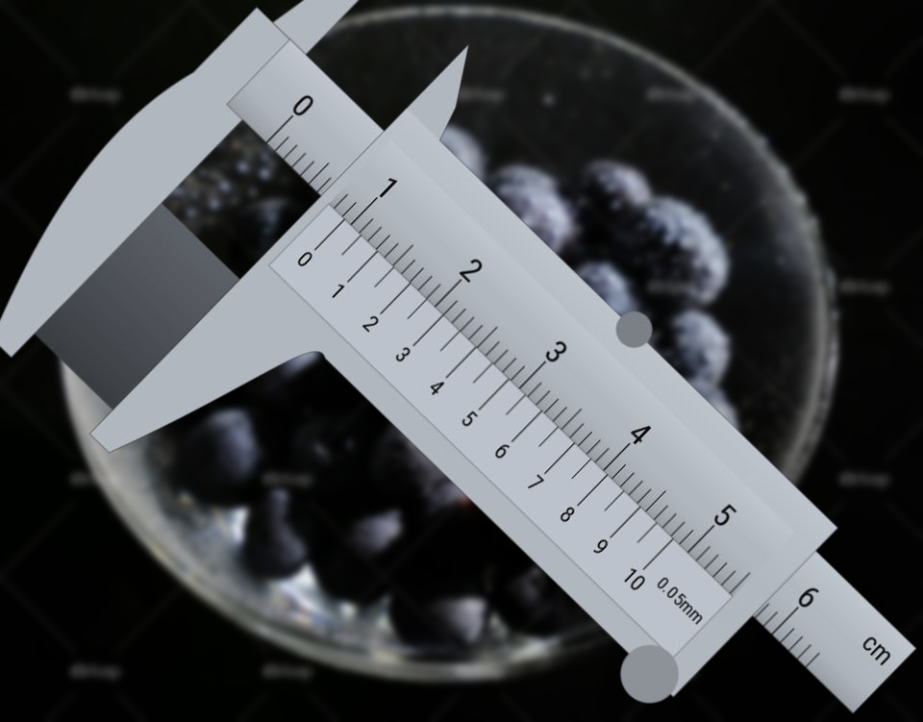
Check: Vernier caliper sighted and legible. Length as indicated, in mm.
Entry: 9.3 mm
